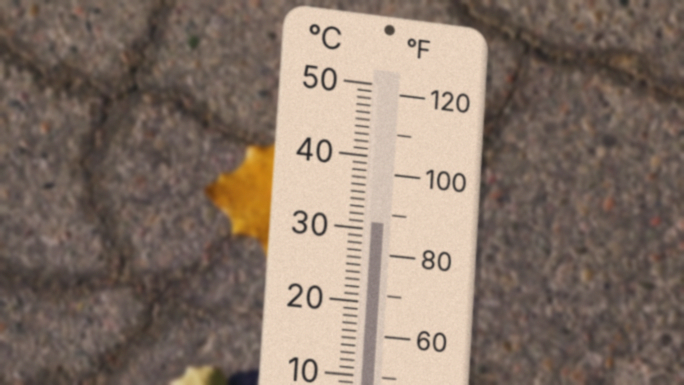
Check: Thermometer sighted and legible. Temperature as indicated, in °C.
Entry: 31 °C
